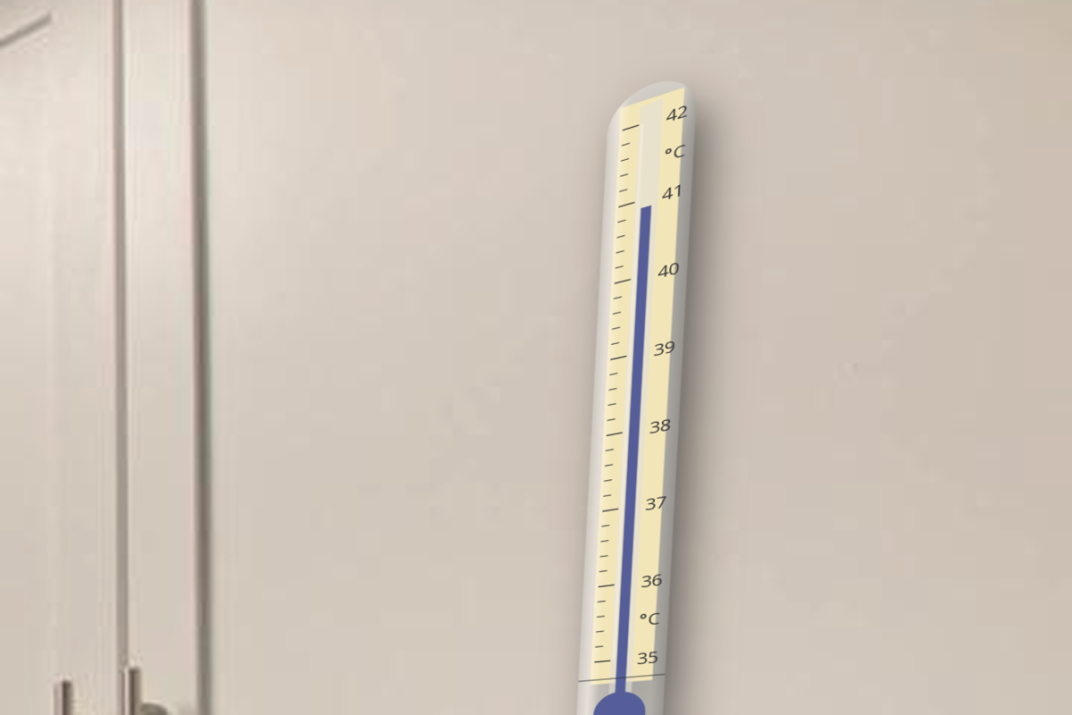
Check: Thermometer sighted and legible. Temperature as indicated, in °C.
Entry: 40.9 °C
